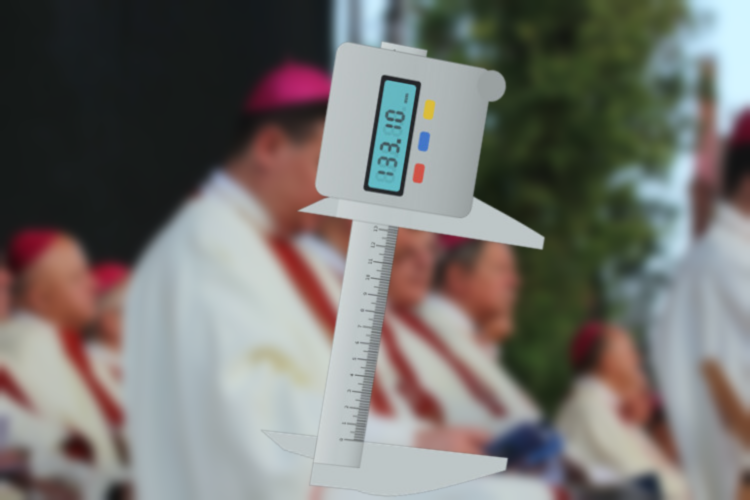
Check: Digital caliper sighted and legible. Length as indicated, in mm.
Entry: 133.10 mm
